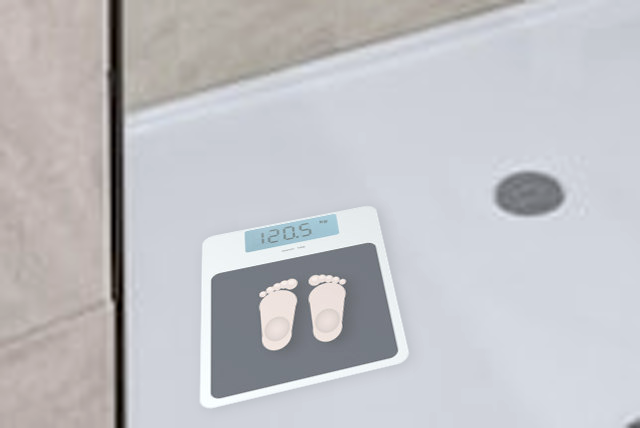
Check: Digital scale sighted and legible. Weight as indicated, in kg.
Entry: 120.5 kg
